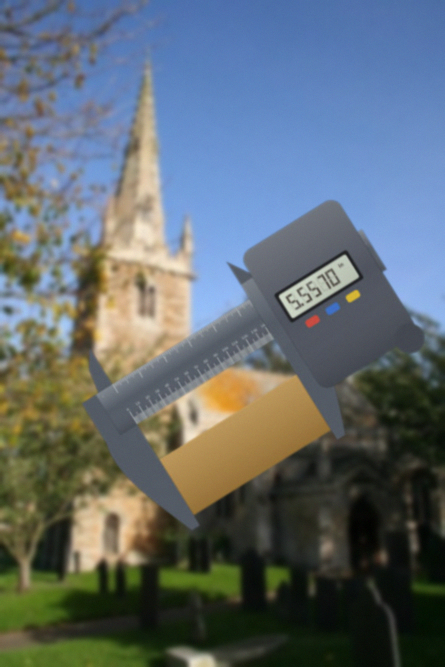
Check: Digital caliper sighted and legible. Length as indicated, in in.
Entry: 5.5570 in
